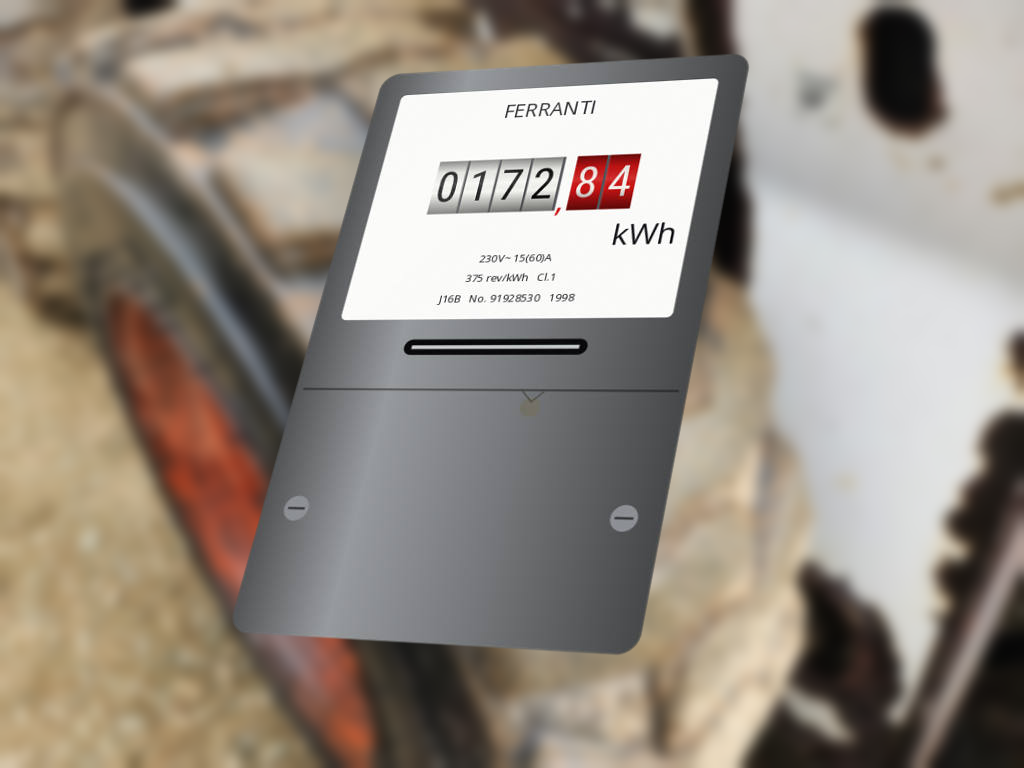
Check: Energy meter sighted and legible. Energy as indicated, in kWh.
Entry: 172.84 kWh
